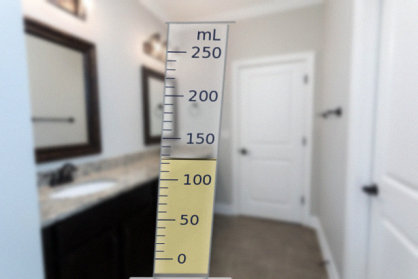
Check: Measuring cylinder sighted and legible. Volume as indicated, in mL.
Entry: 125 mL
